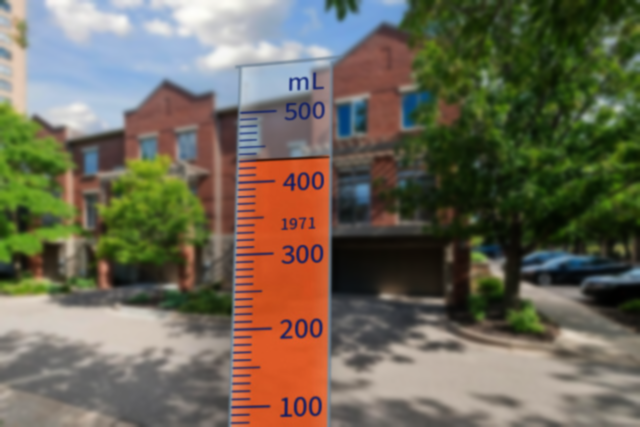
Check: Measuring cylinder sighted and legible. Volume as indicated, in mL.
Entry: 430 mL
